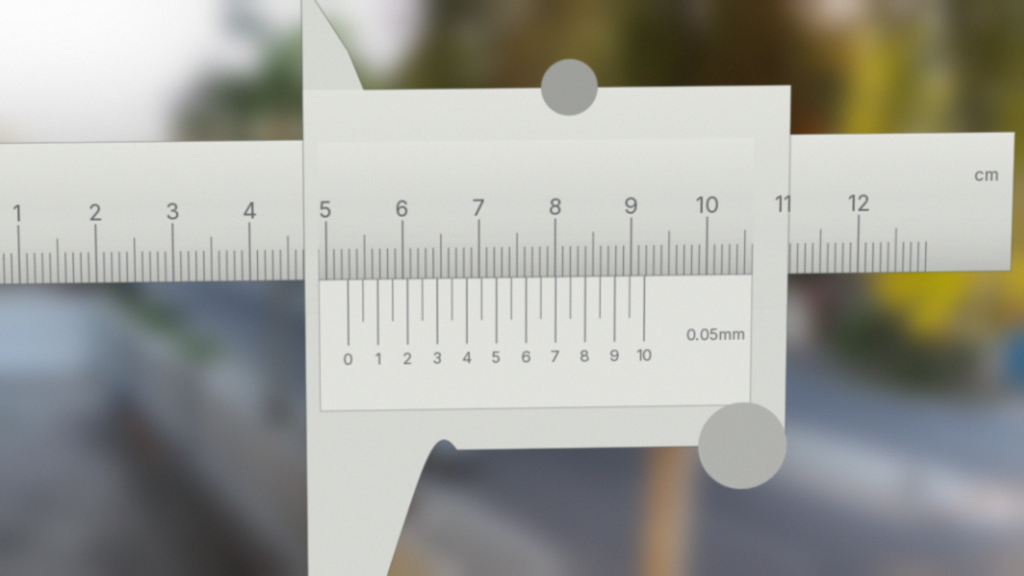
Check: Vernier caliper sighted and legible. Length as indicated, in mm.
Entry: 52.8 mm
